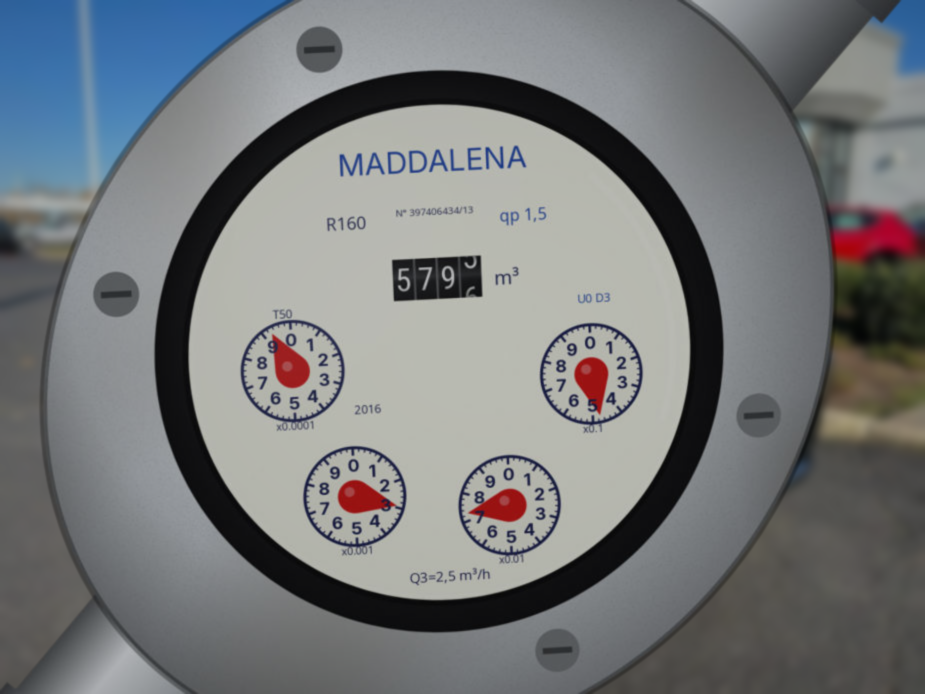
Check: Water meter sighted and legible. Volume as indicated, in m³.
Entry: 5795.4729 m³
